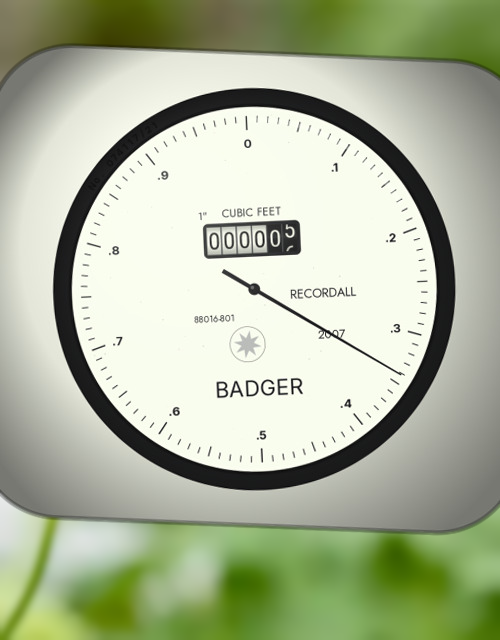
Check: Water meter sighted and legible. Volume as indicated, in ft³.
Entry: 5.34 ft³
